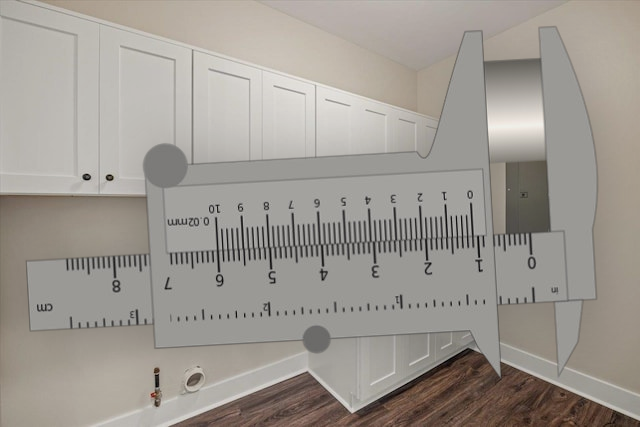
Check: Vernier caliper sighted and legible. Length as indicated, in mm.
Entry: 11.0 mm
